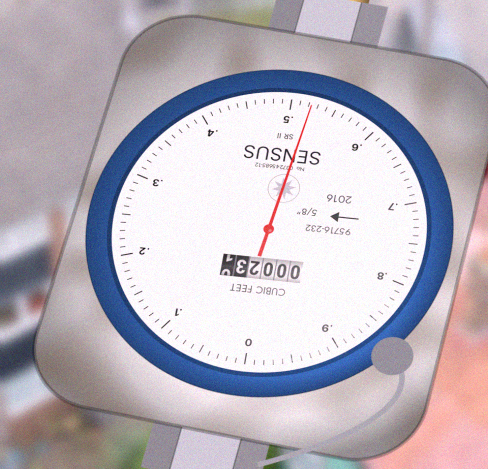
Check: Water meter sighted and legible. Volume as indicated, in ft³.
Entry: 230.52 ft³
